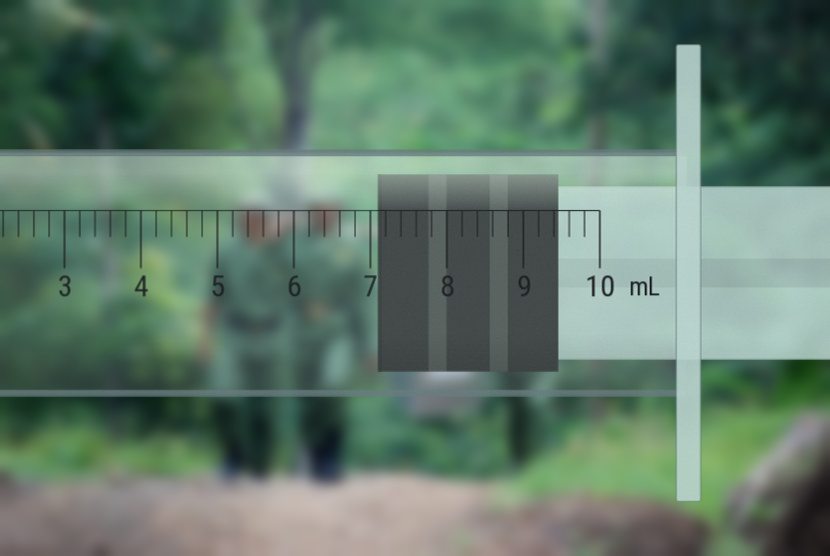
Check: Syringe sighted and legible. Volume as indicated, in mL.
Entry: 7.1 mL
